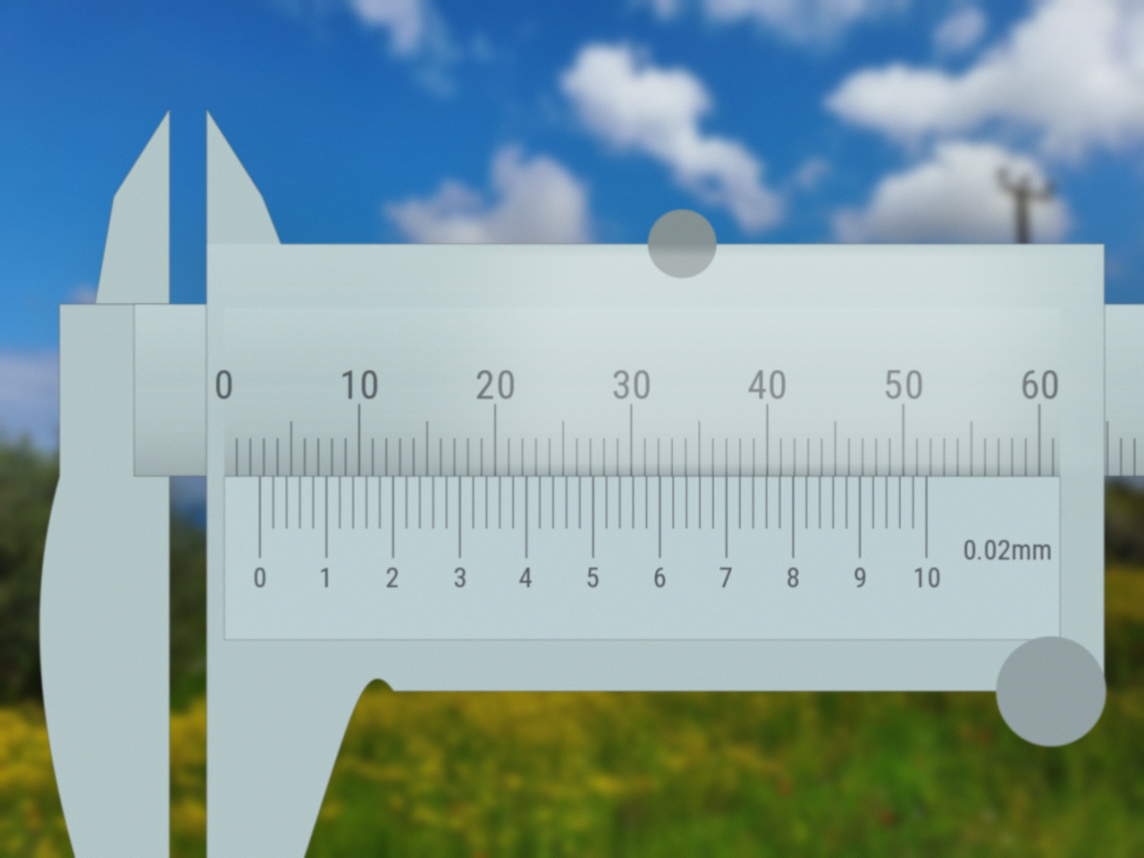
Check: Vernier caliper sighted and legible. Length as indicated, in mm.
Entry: 2.7 mm
